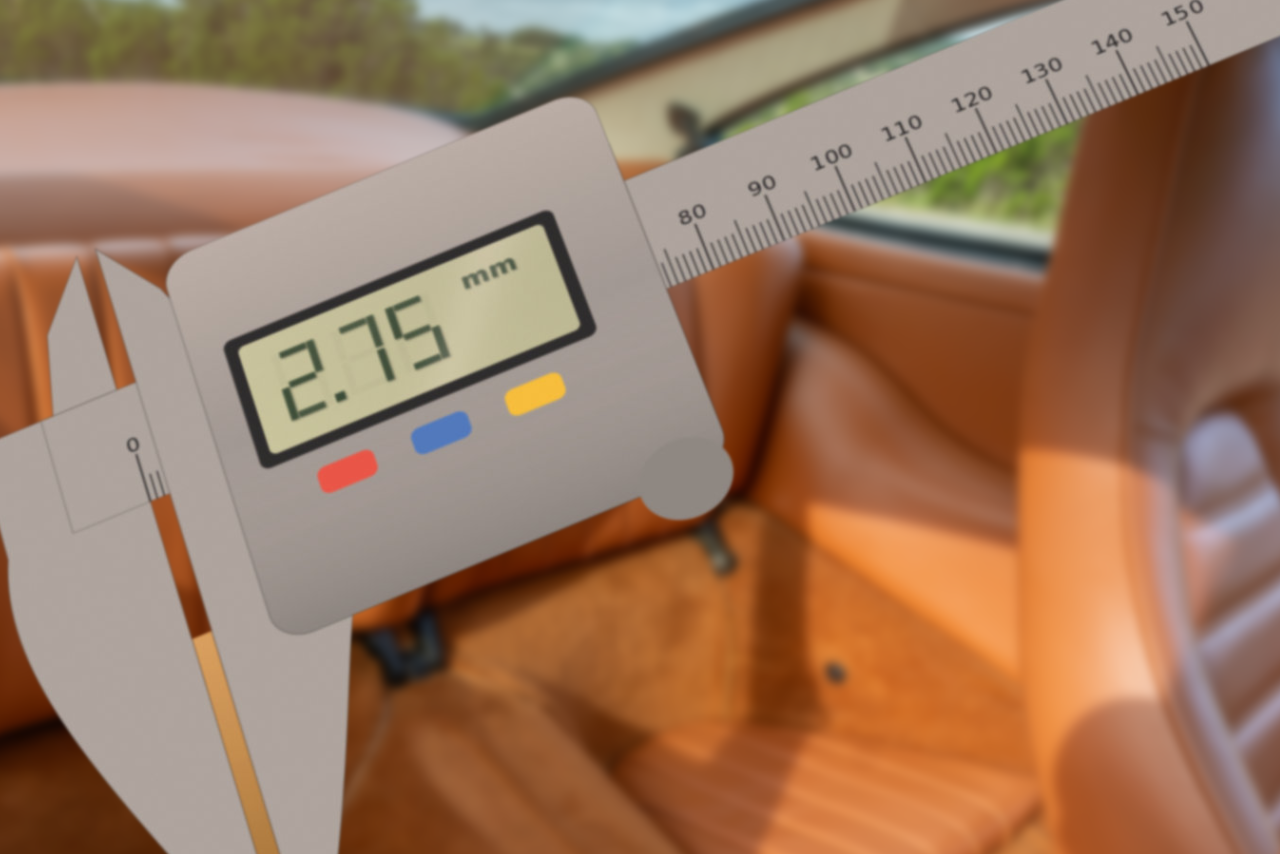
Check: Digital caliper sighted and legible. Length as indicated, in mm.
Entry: 2.75 mm
